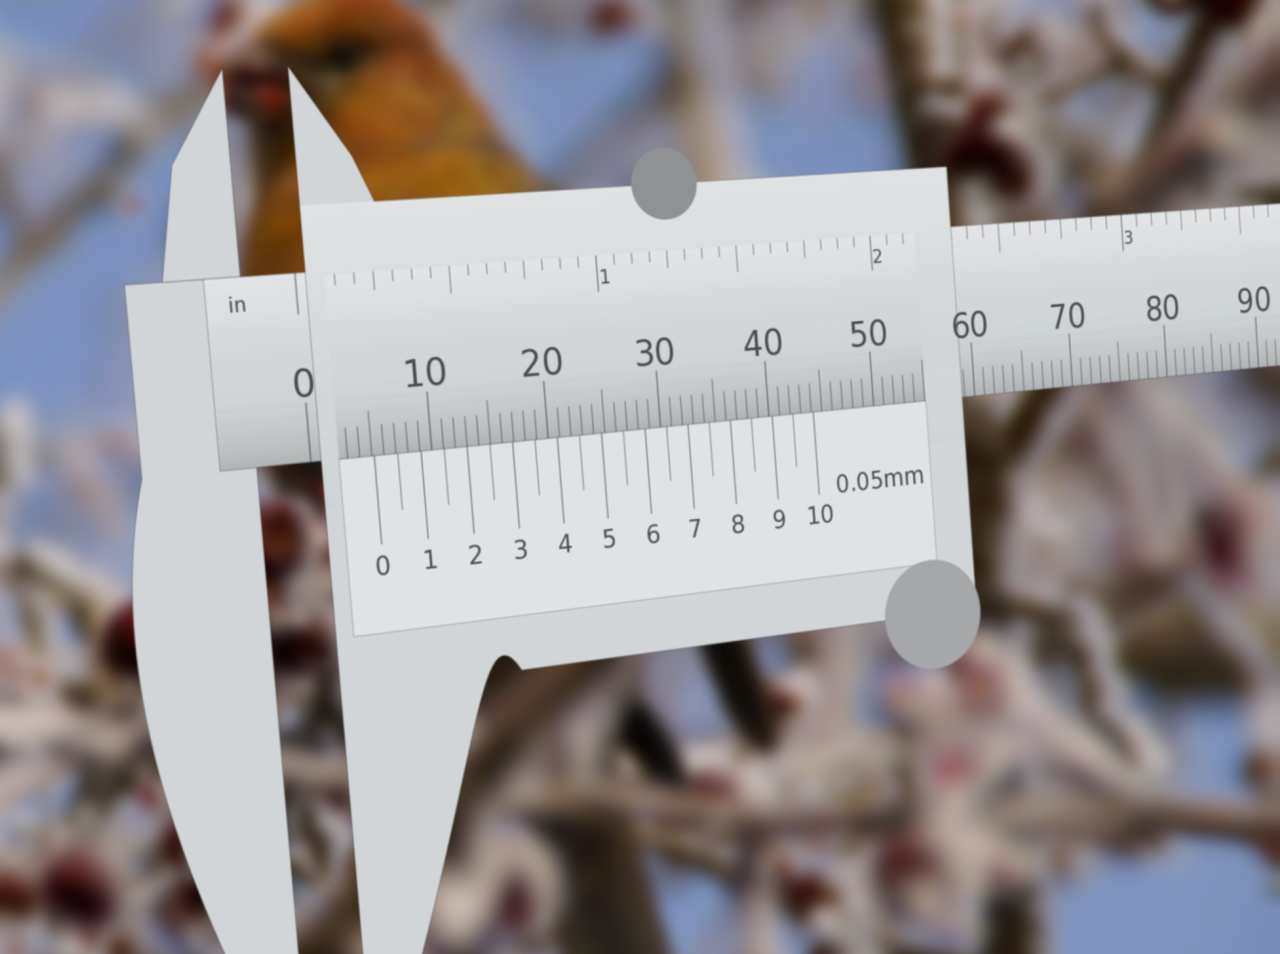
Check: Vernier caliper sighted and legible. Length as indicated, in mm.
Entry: 5.2 mm
